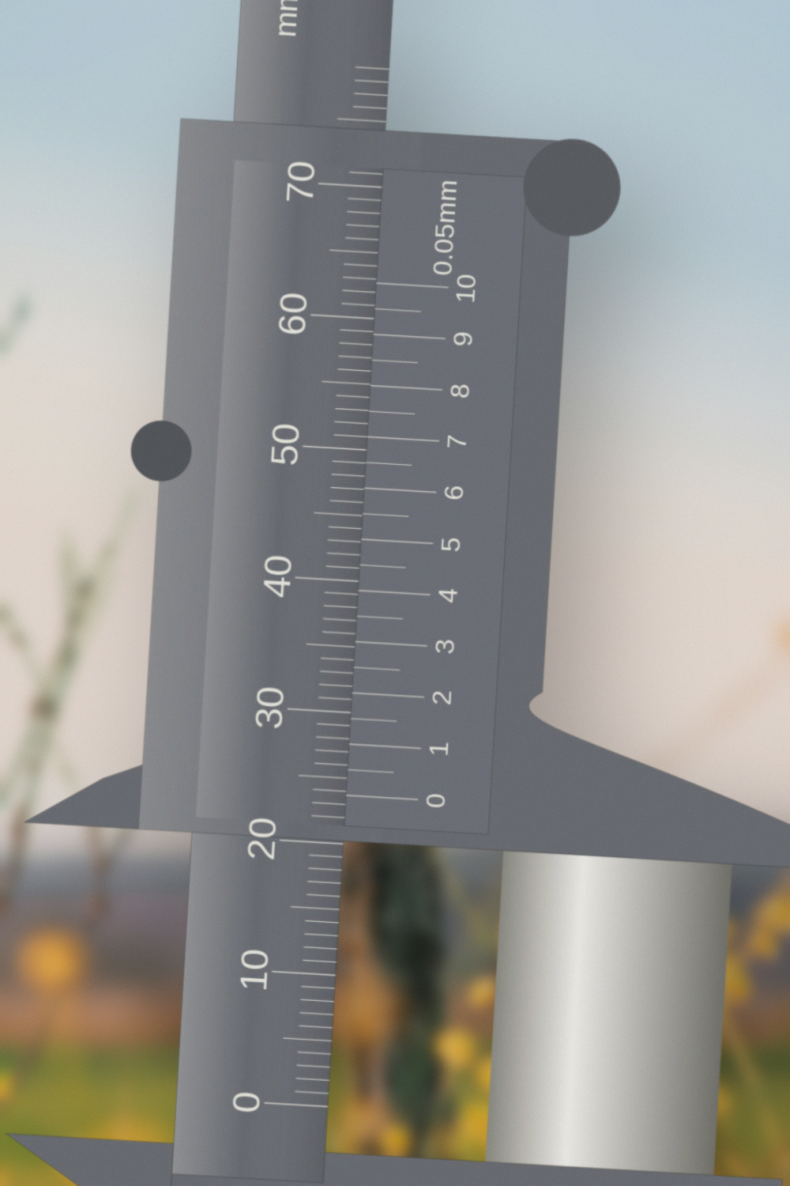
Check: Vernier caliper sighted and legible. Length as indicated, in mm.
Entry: 23.7 mm
